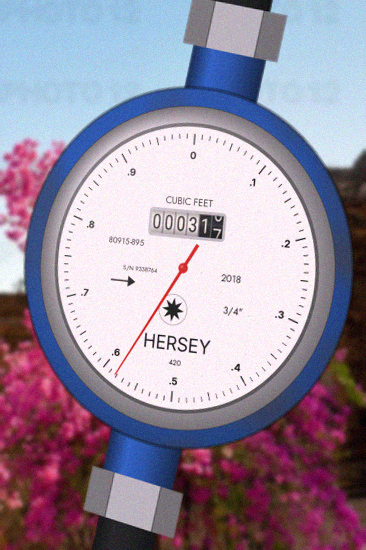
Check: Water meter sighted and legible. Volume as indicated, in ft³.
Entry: 316.58 ft³
